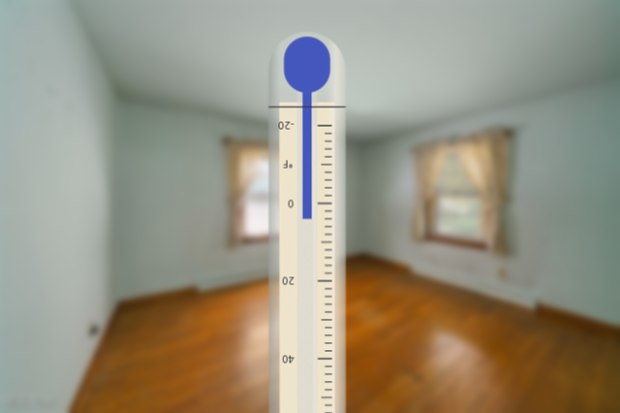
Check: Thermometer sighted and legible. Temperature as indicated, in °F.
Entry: 4 °F
